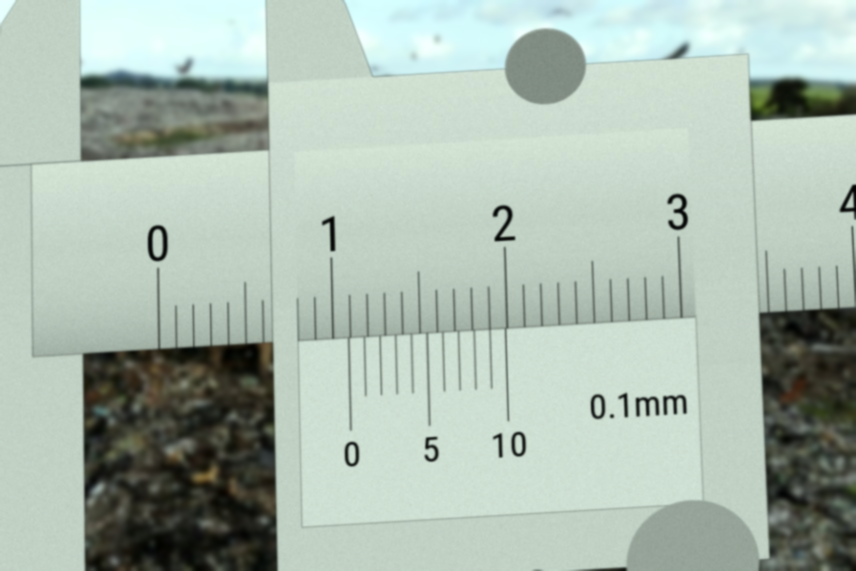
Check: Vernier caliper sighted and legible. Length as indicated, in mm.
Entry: 10.9 mm
